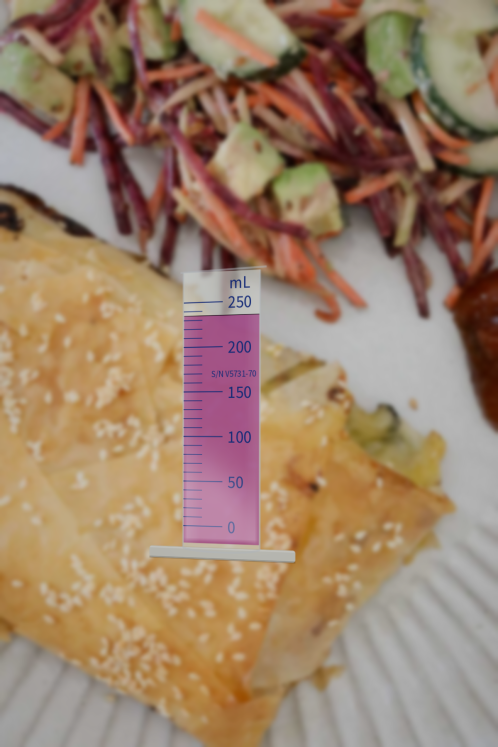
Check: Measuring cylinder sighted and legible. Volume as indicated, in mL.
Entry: 235 mL
